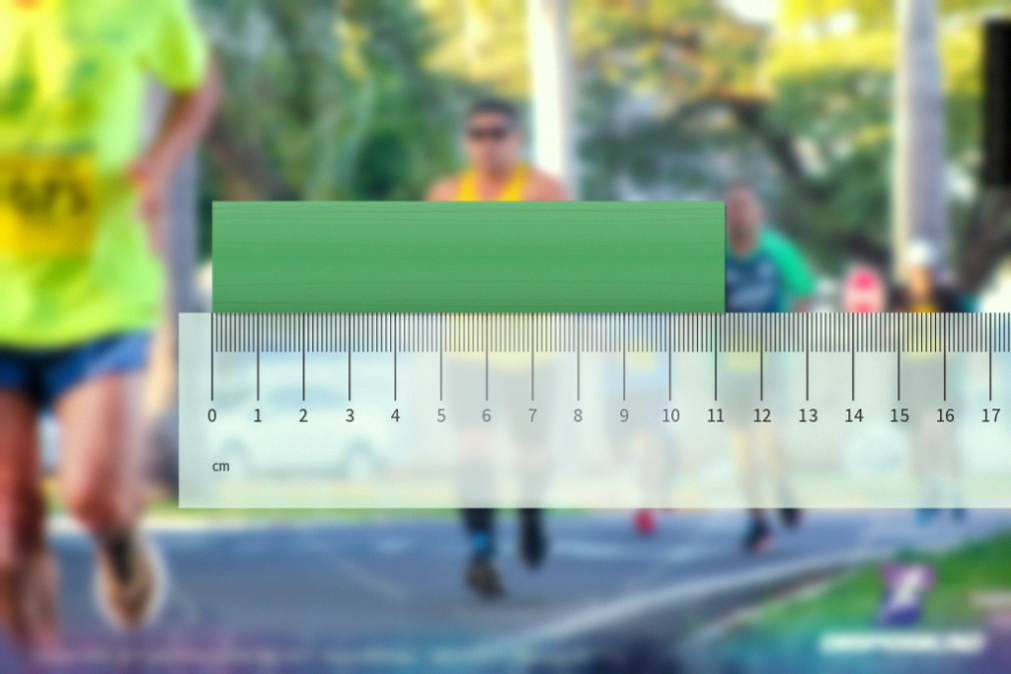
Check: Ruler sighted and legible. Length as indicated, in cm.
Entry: 11.2 cm
